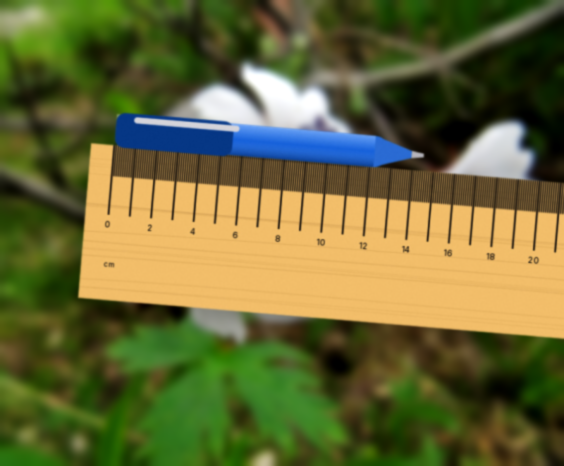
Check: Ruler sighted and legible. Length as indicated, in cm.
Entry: 14.5 cm
